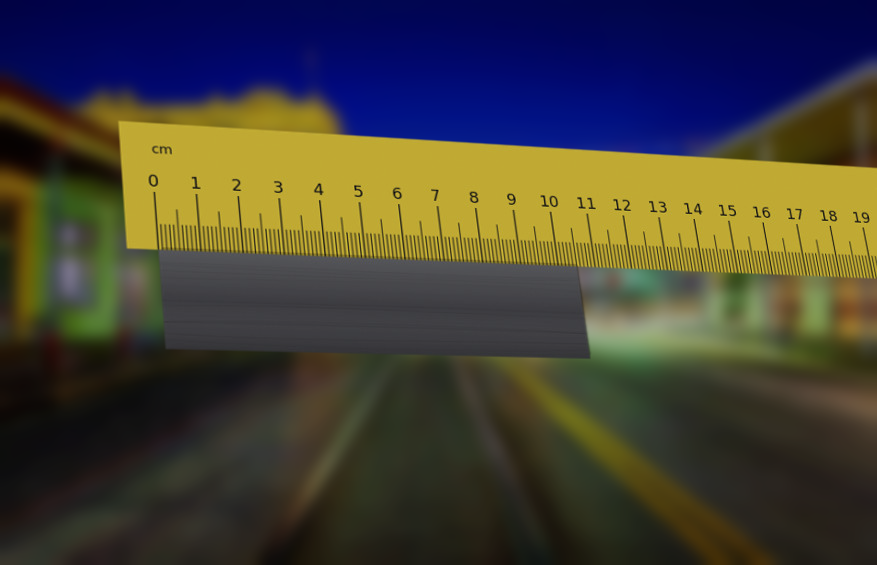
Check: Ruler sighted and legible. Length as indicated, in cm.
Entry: 10.5 cm
